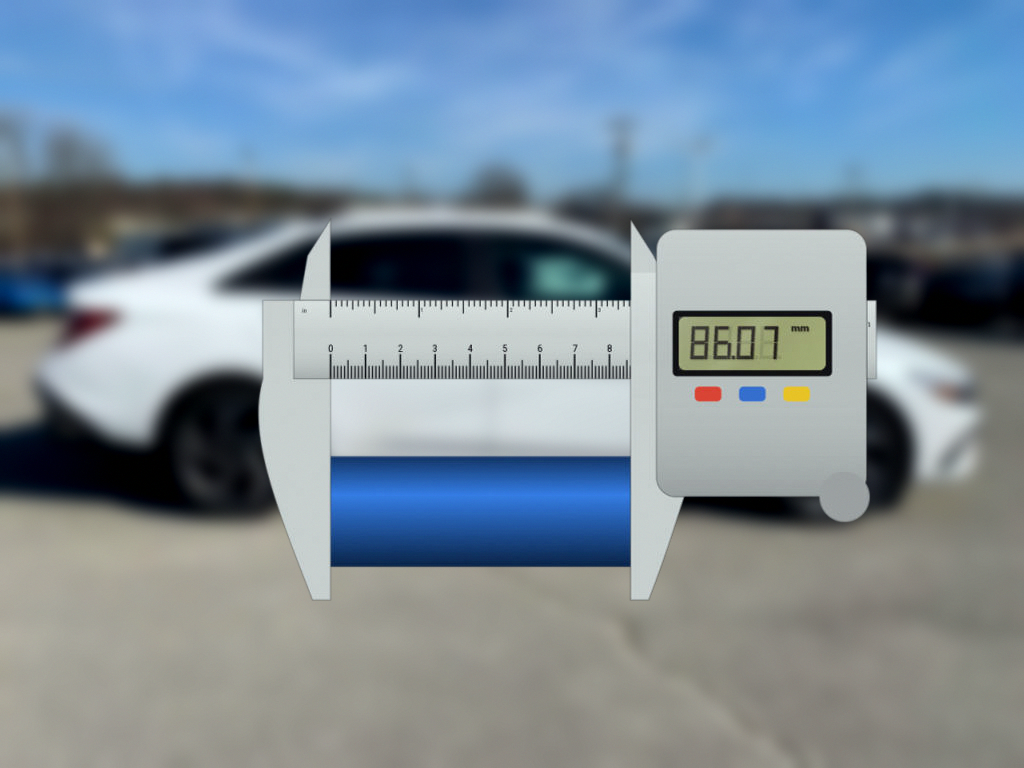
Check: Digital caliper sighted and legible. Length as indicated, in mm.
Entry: 86.07 mm
